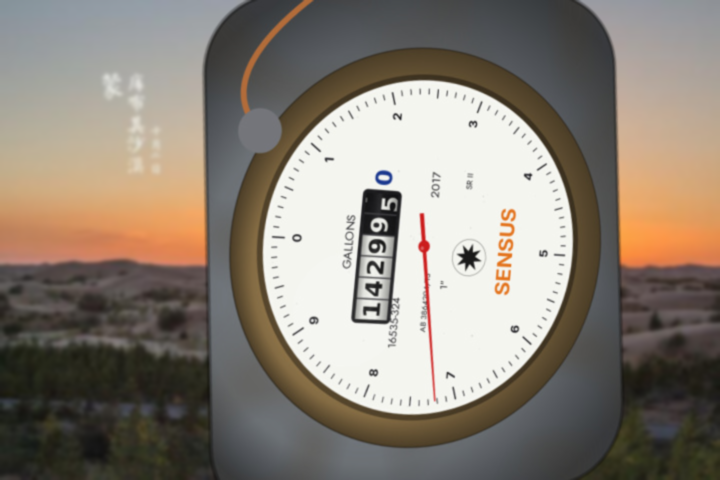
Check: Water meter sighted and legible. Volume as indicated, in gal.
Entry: 1429947.2 gal
